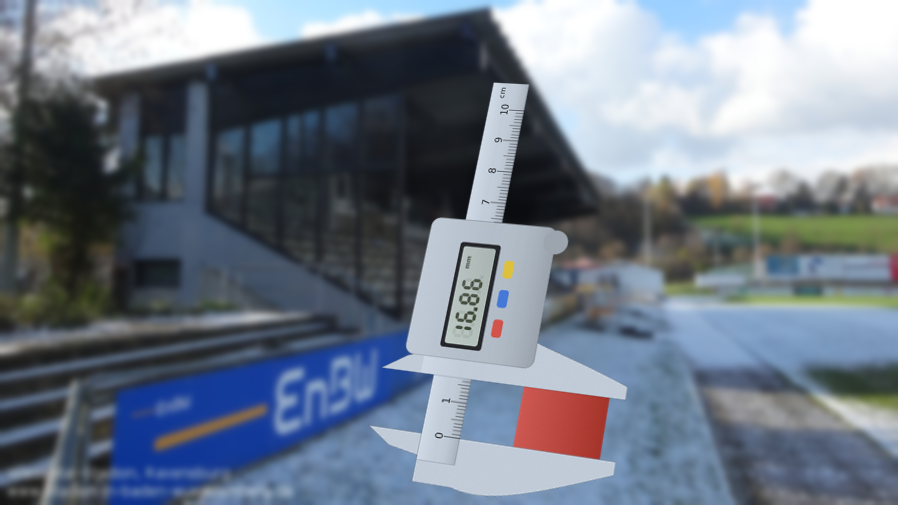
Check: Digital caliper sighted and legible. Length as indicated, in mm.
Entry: 16.86 mm
